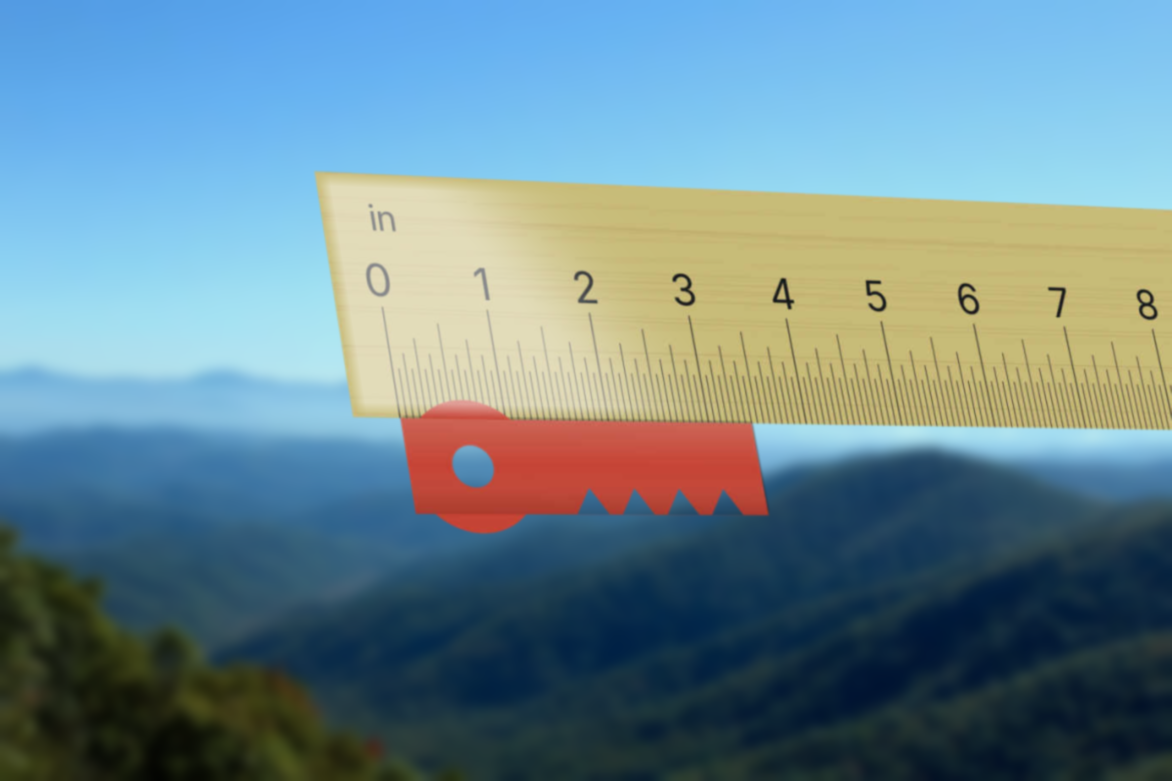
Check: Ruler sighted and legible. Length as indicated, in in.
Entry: 3.4375 in
